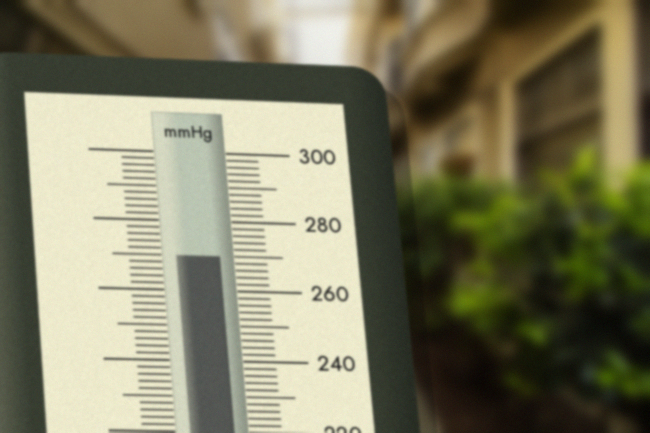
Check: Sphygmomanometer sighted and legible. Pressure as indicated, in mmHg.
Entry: 270 mmHg
